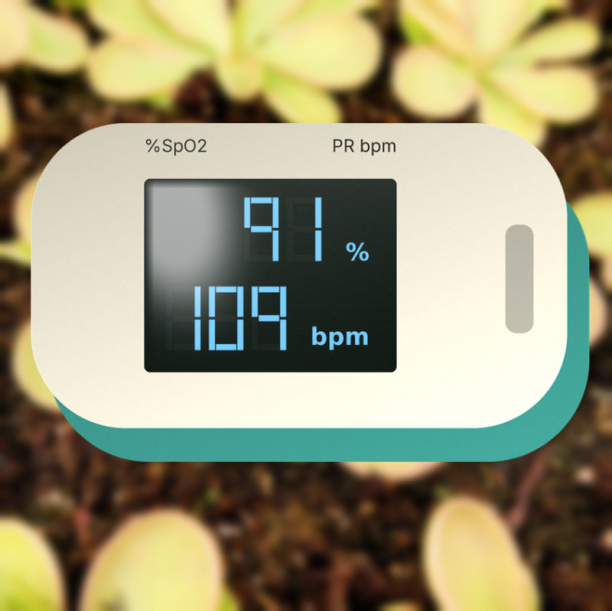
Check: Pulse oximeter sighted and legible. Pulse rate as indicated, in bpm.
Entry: 109 bpm
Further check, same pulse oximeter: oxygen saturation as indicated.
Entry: 91 %
